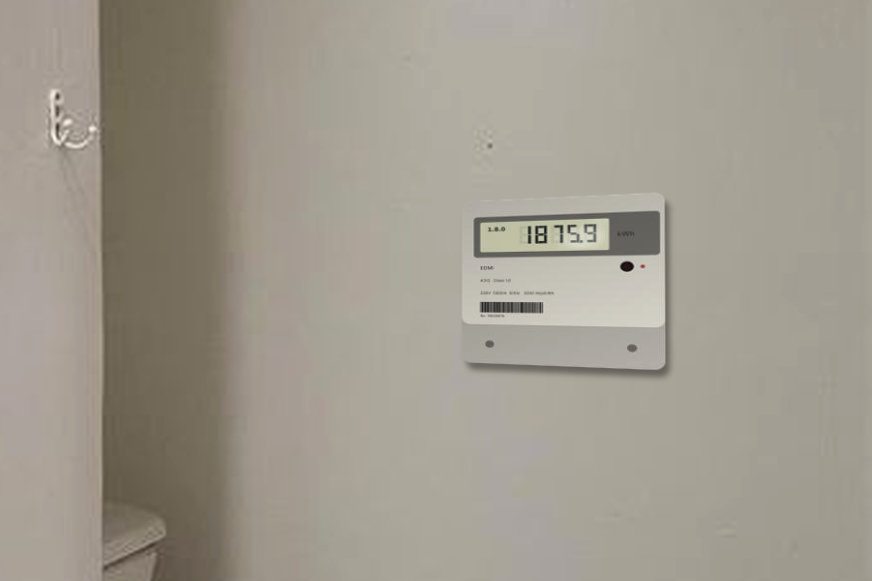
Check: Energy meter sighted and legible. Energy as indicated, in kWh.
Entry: 1875.9 kWh
